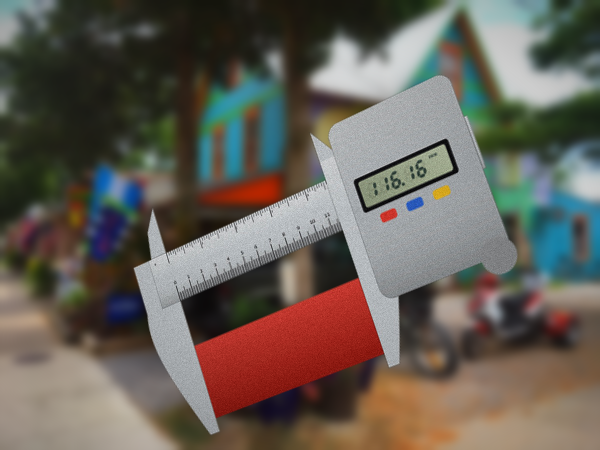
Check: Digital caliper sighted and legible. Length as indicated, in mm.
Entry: 116.16 mm
